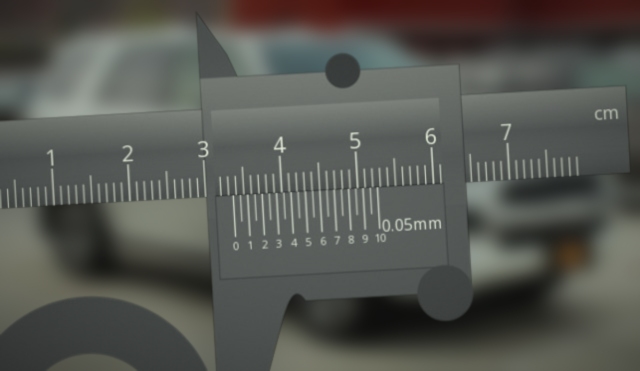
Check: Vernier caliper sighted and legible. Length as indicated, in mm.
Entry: 33.6 mm
